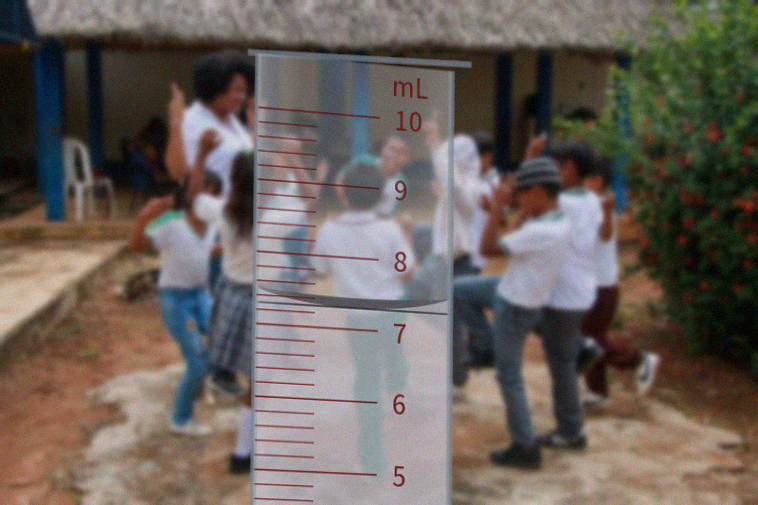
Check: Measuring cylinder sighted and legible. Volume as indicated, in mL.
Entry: 7.3 mL
